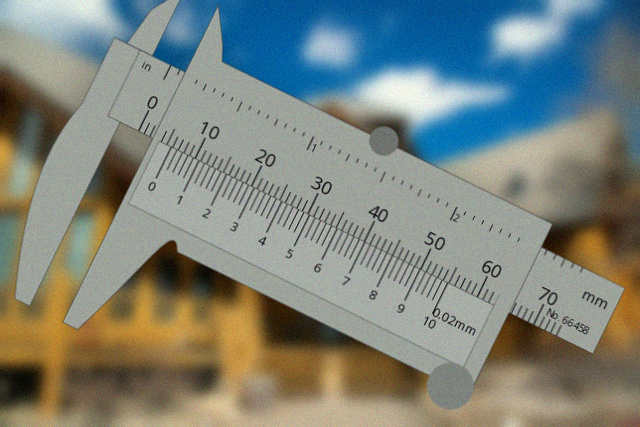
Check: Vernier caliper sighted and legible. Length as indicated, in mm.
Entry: 5.8 mm
